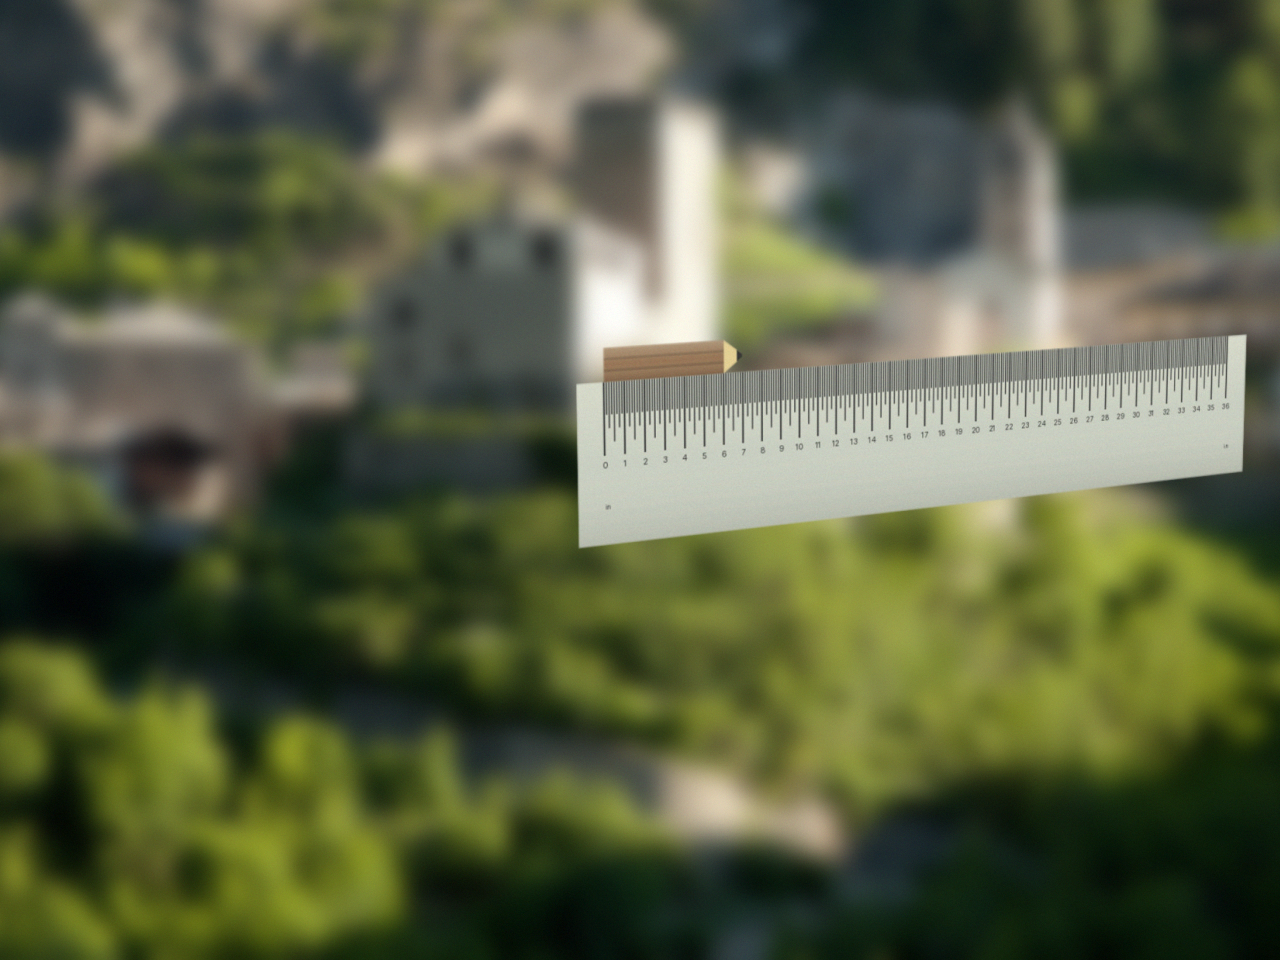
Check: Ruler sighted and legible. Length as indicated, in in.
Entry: 7 in
